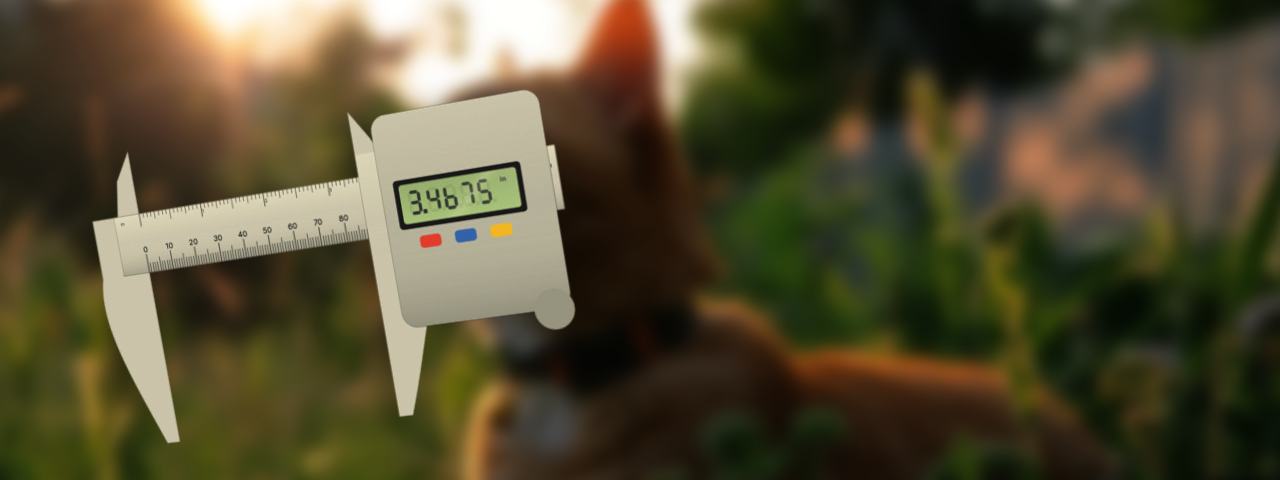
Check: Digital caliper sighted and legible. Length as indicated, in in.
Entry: 3.4675 in
